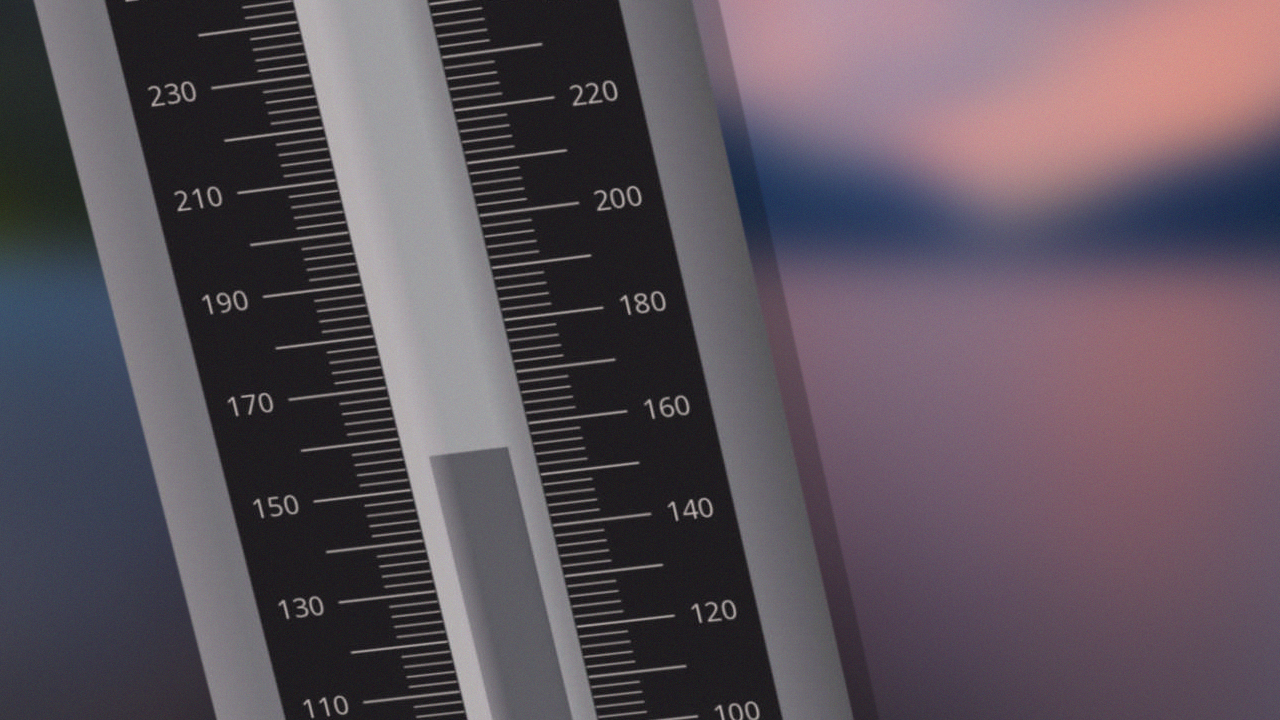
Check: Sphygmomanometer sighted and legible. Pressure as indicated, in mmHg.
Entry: 156 mmHg
